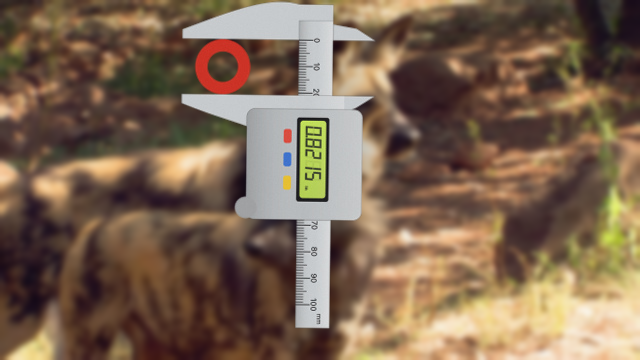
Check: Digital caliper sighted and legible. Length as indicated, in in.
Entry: 0.8215 in
